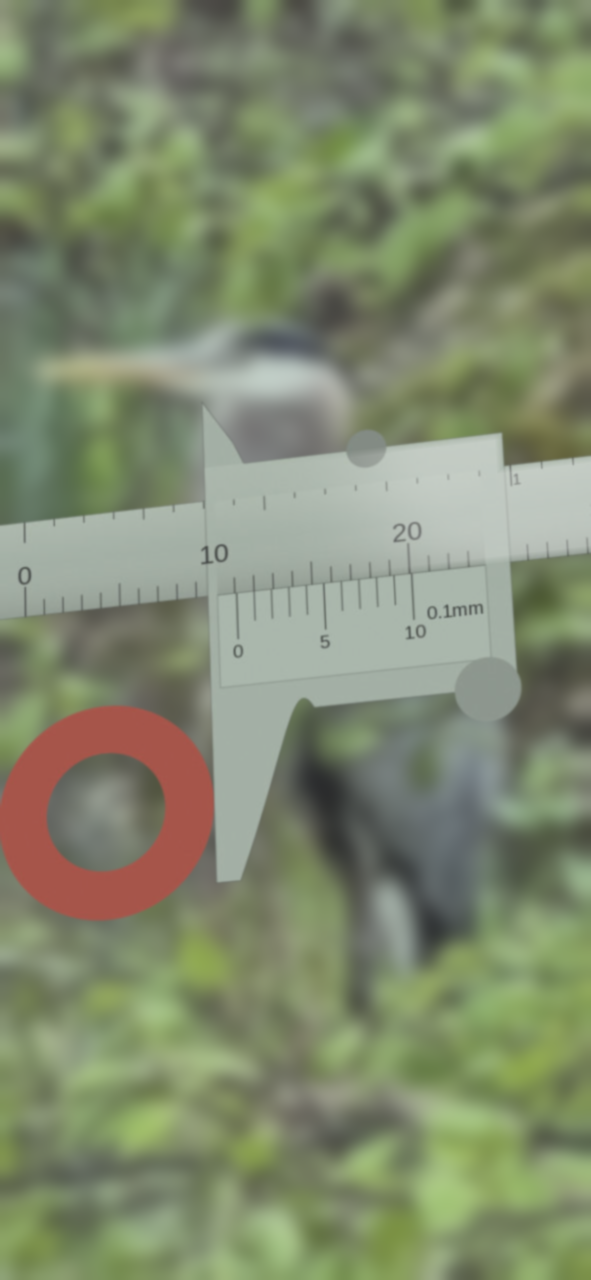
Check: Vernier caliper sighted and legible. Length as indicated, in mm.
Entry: 11.1 mm
